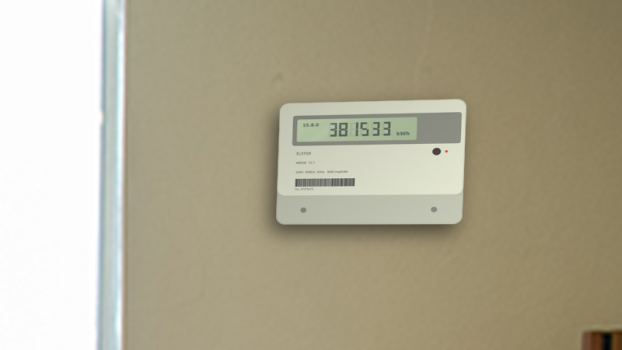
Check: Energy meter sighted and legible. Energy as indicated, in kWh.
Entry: 381533 kWh
